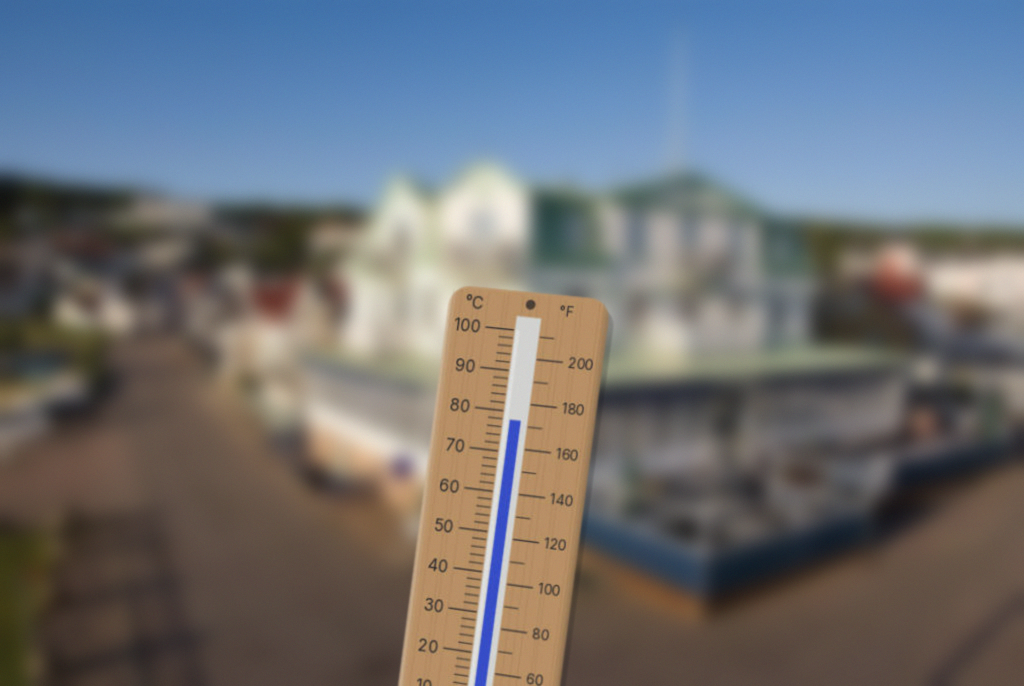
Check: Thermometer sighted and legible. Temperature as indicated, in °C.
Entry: 78 °C
